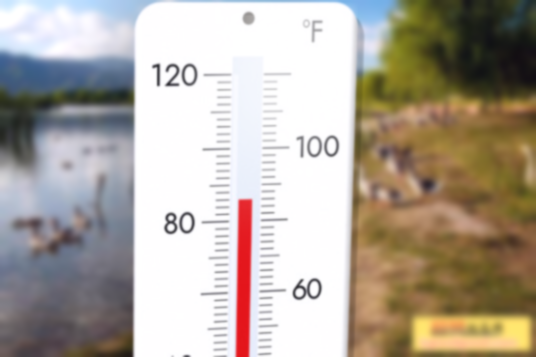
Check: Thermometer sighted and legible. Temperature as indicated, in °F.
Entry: 86 °F
